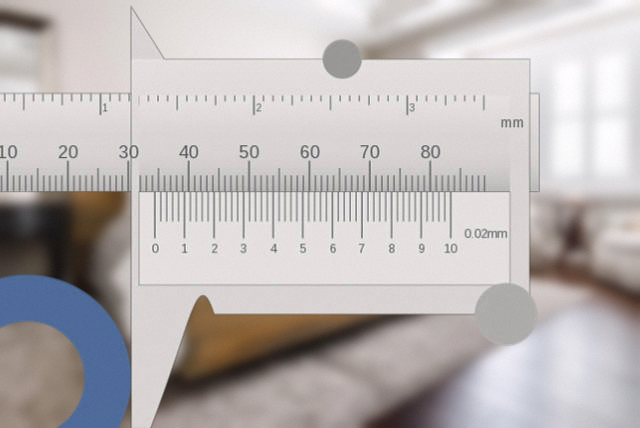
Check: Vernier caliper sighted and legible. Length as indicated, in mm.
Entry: 34.4 mm
